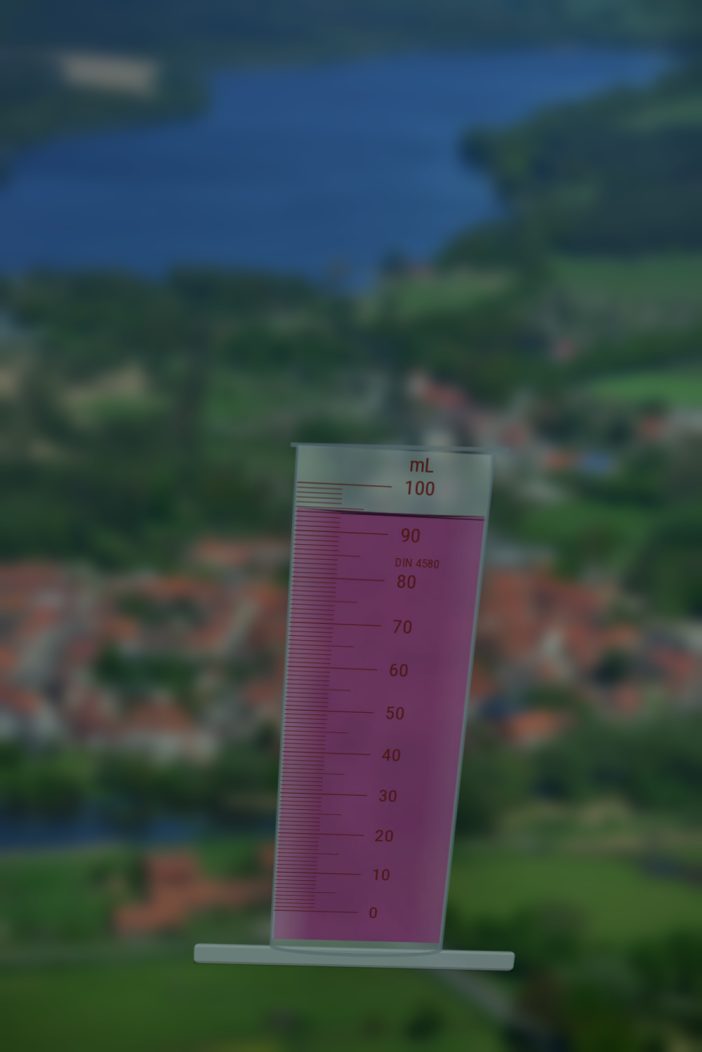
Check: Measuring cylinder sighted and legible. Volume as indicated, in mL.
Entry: 94 mL
